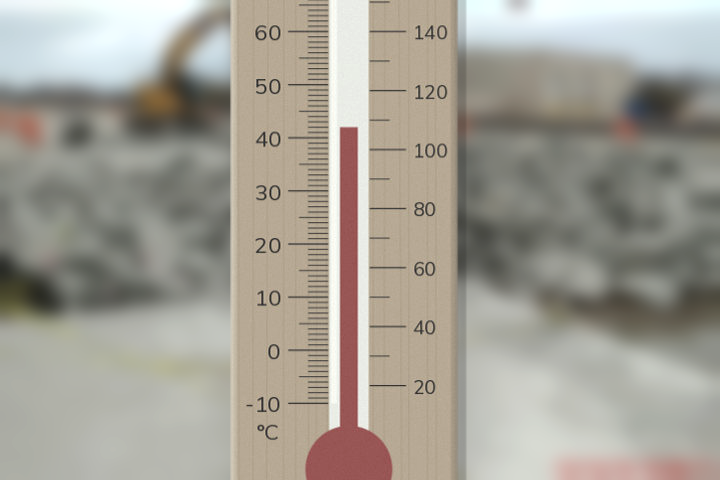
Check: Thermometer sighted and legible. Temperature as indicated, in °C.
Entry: 42 °C
